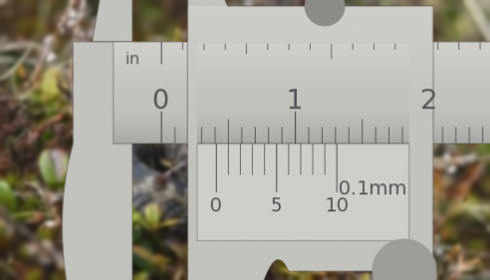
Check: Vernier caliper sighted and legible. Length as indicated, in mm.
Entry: 4.1 mm
